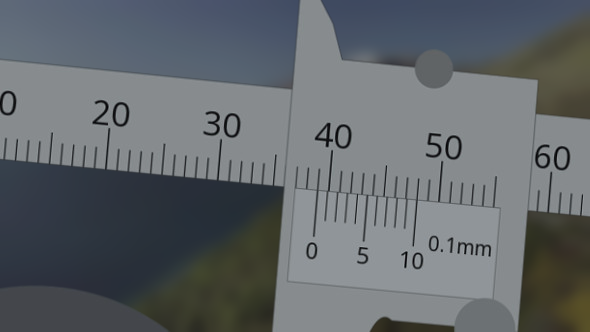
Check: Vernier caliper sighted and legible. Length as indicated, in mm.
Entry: 39.0 mm
